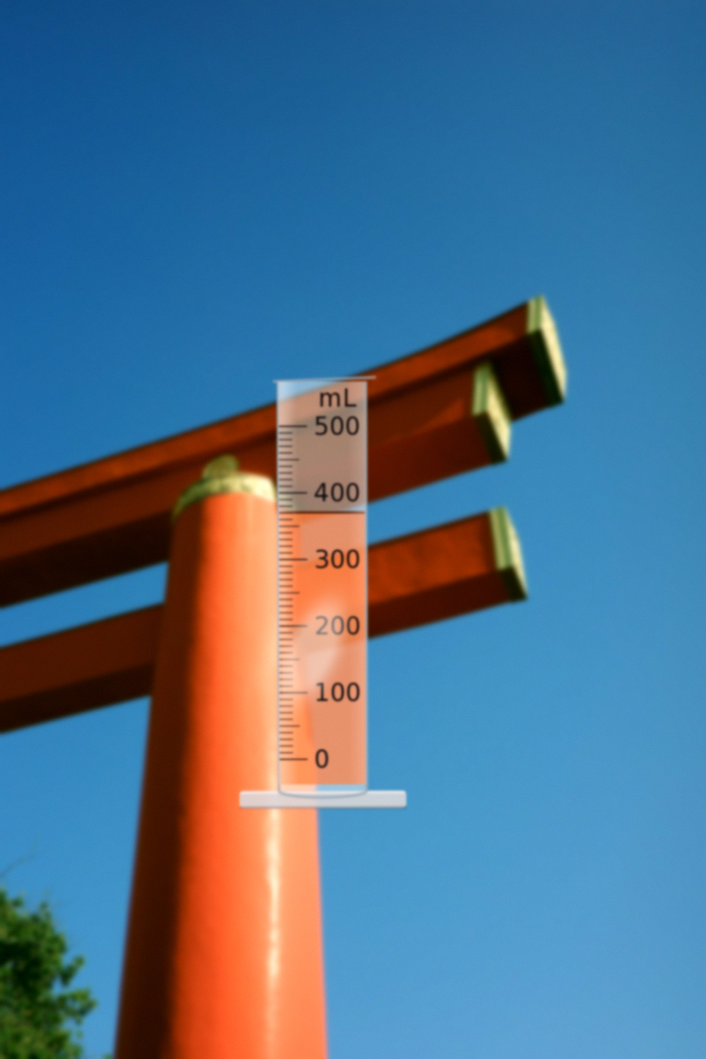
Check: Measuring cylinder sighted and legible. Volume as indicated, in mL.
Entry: 370 mL
